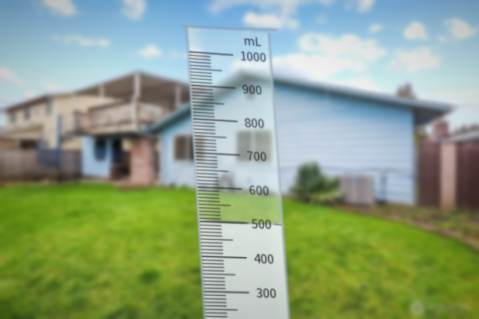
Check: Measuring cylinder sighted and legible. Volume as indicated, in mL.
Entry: 500 mL
